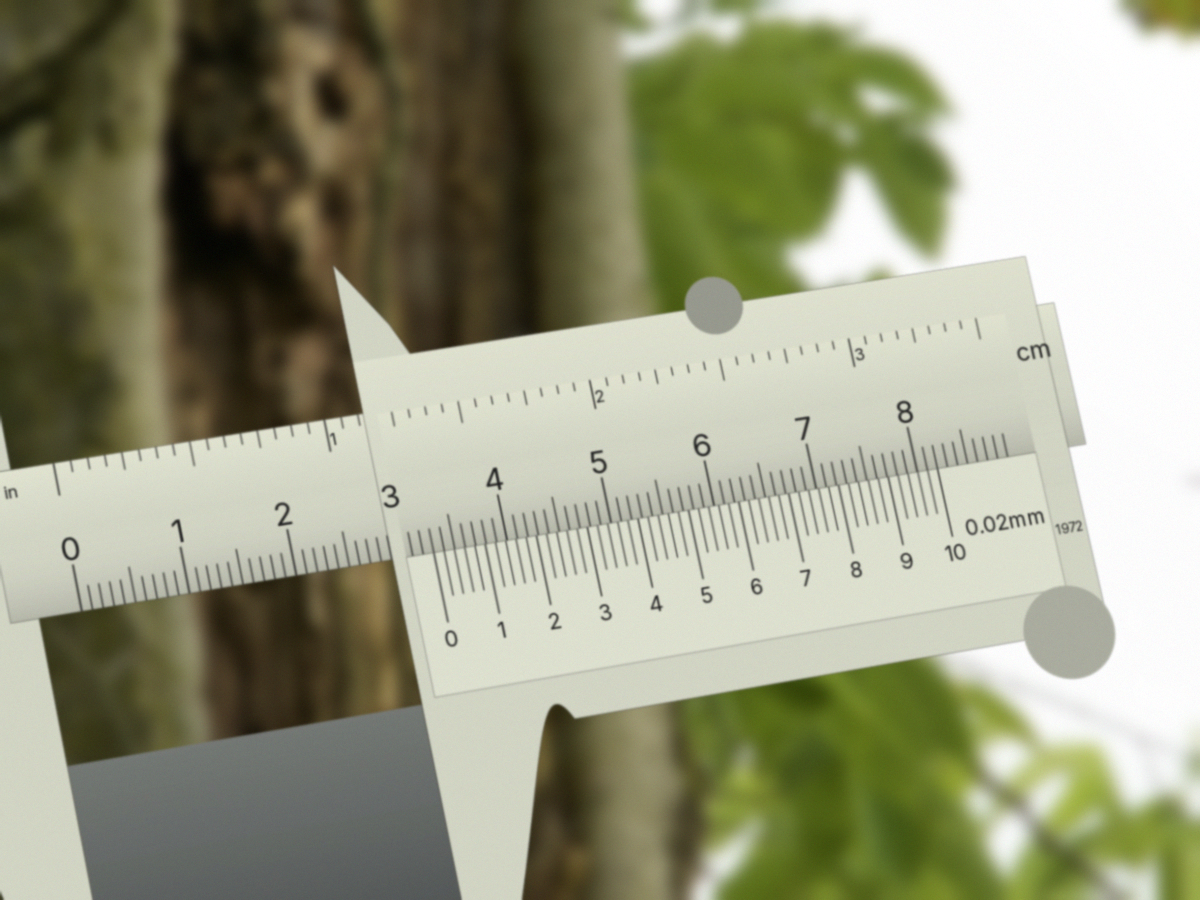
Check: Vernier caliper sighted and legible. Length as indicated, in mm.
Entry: 33.0 mm
